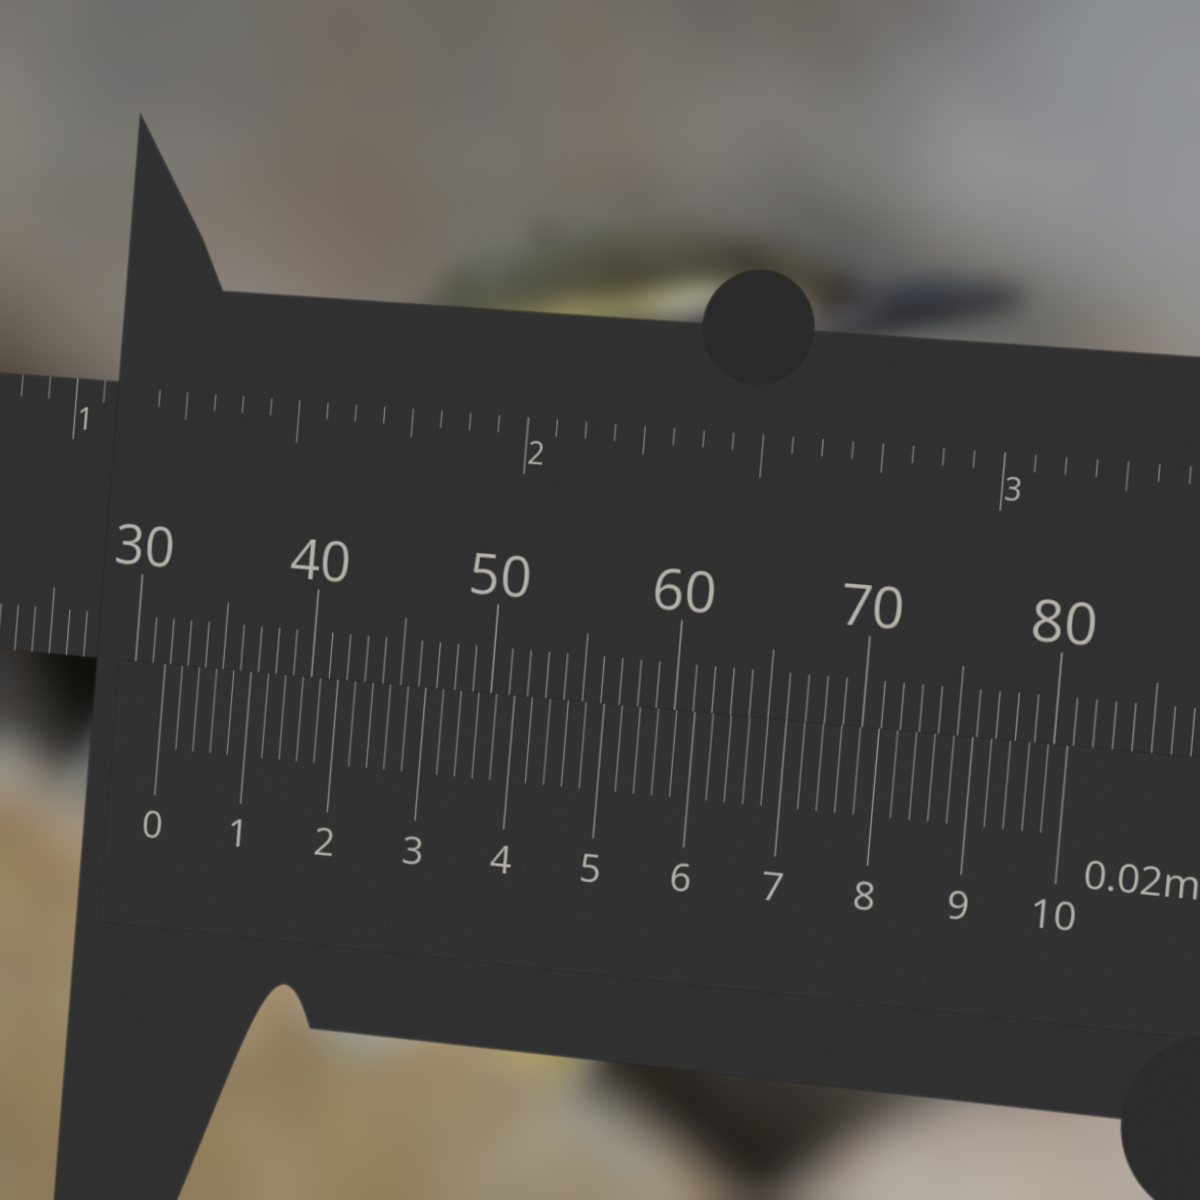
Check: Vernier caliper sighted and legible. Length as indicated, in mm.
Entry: 31.7 mm
